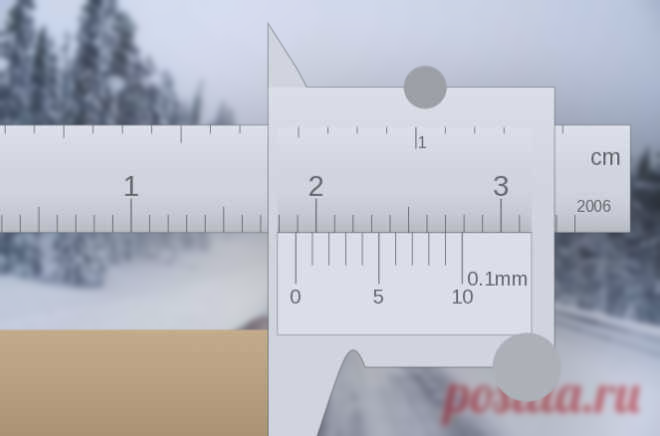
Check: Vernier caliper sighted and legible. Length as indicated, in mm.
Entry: 18.9 mm
